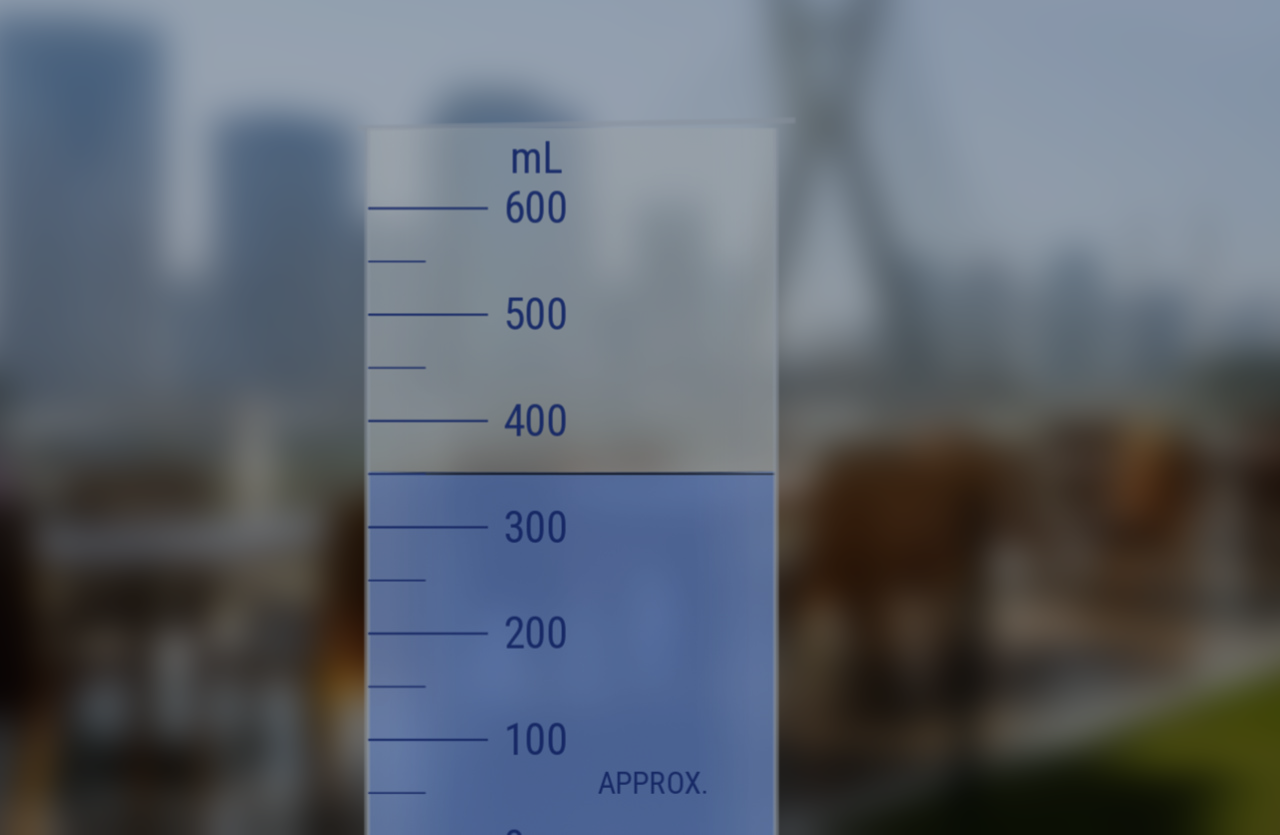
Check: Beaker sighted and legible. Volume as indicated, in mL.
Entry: 350 mL
